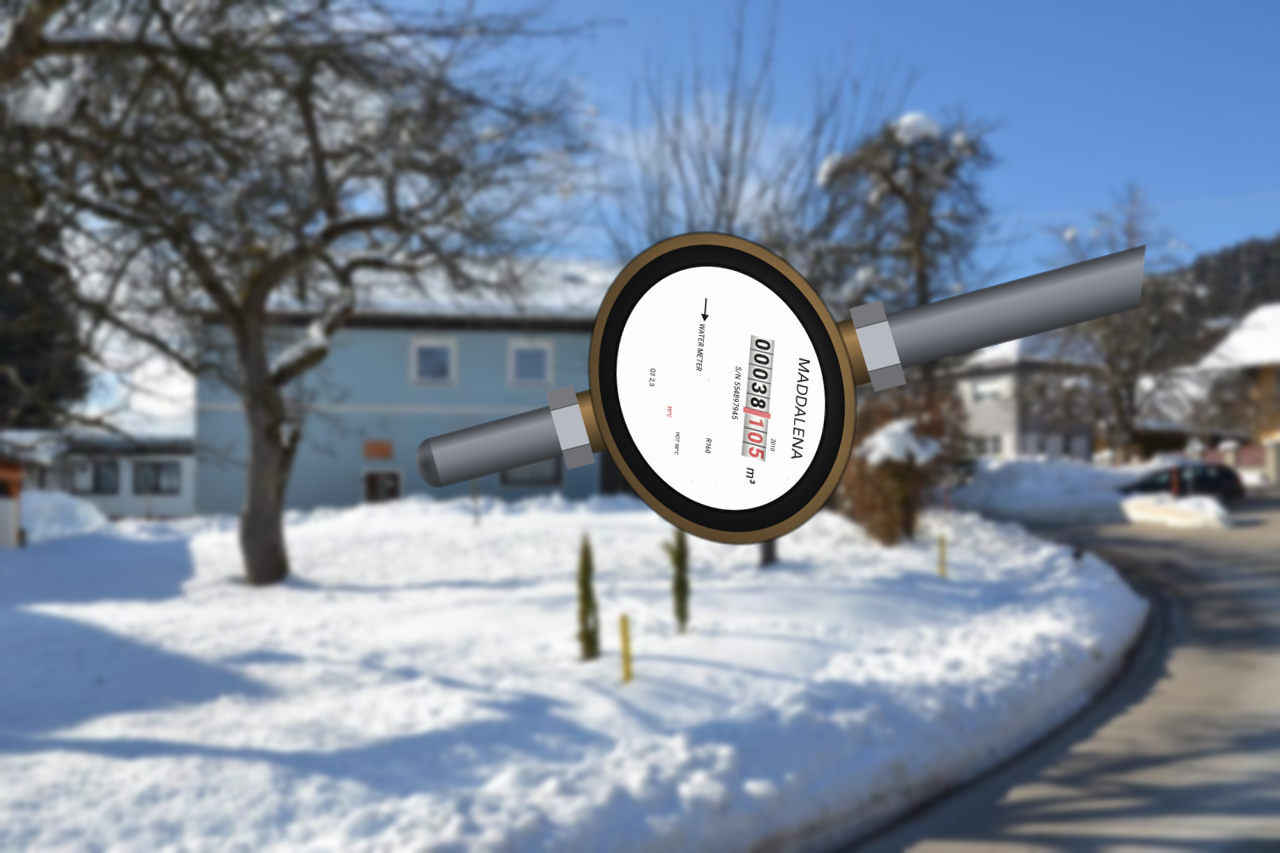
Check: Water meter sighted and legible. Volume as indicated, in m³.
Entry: 38.105 m³
